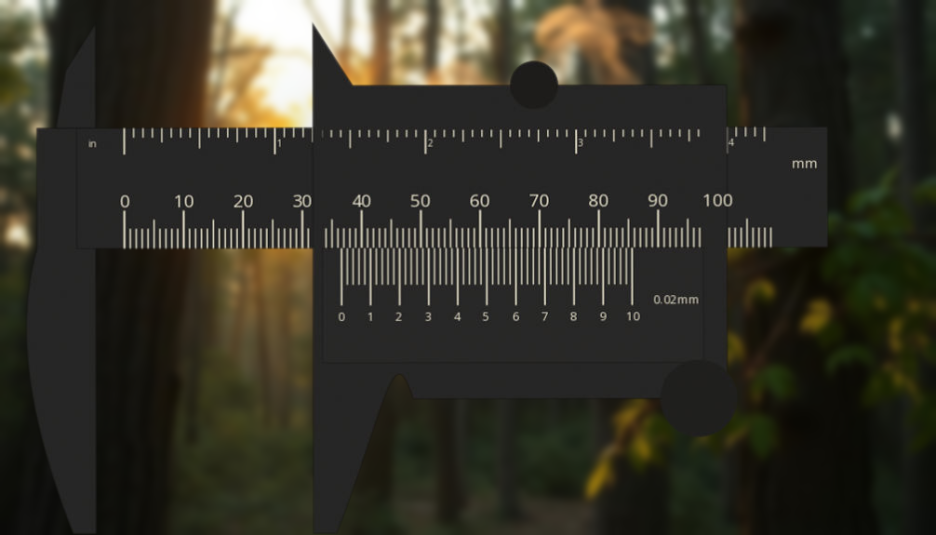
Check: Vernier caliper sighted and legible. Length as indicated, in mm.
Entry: 36.6 mm
